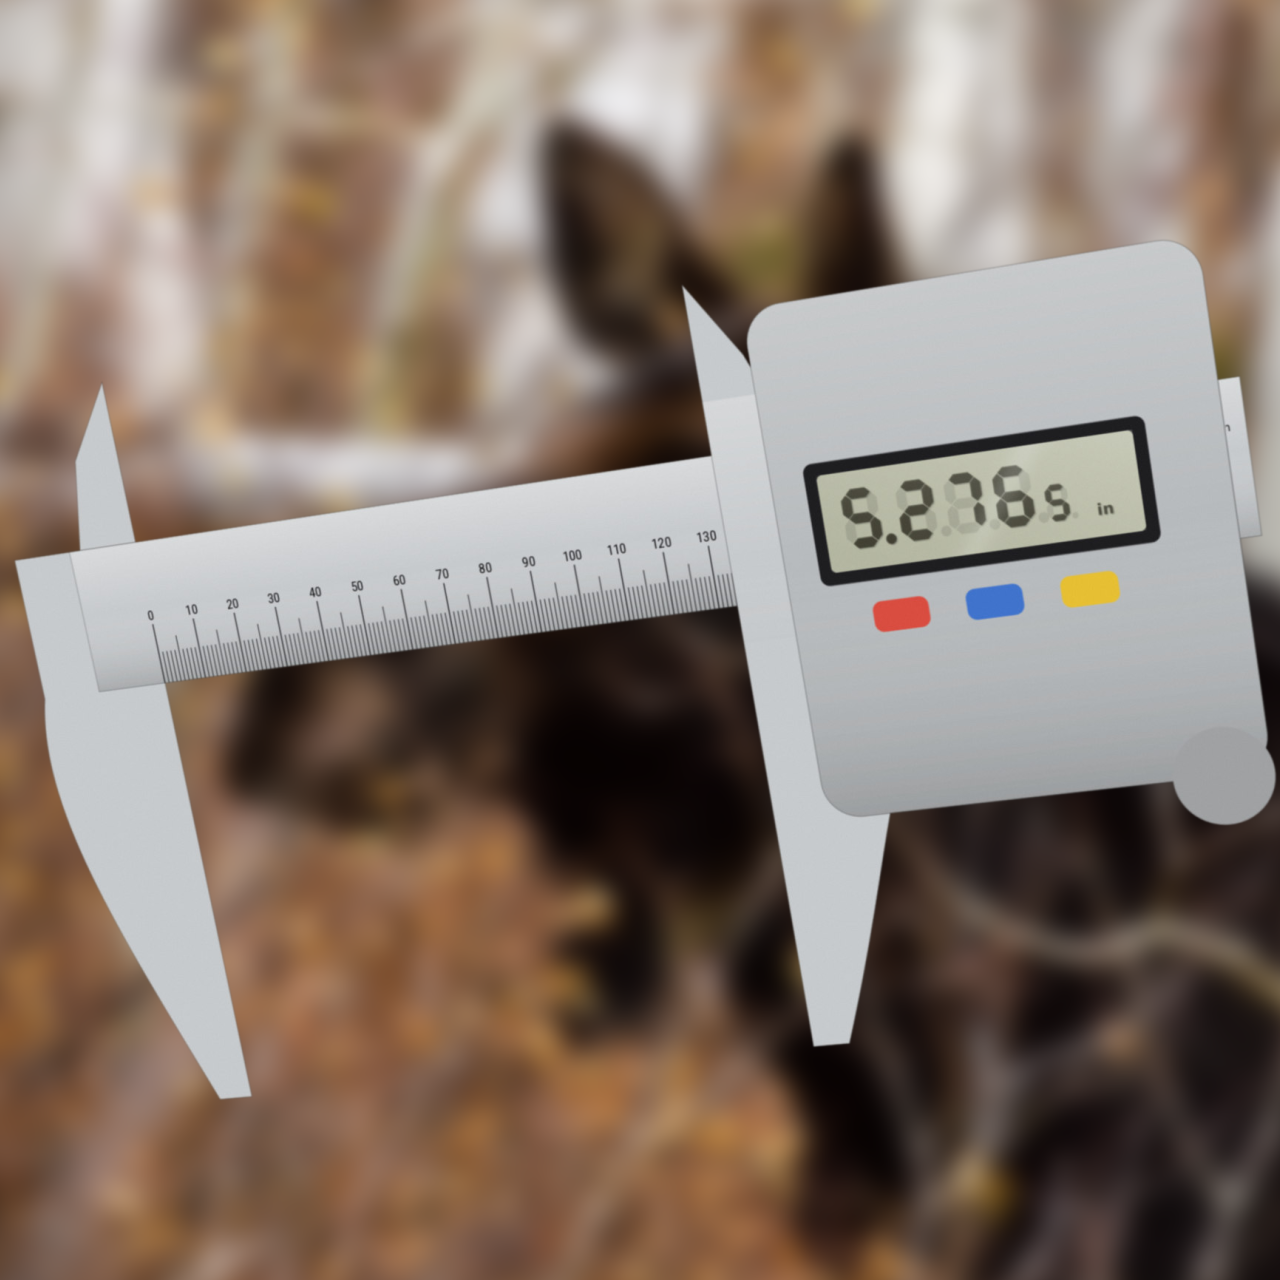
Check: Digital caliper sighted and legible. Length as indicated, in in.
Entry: 5.2765 in
